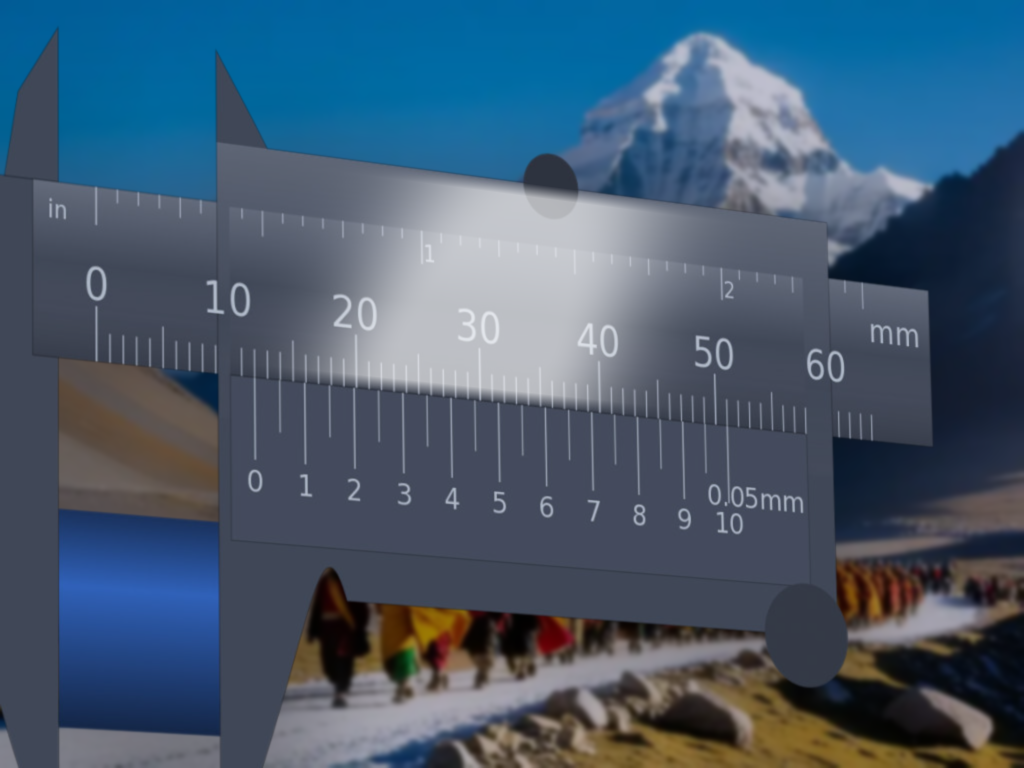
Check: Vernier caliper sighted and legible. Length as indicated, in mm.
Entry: 12.0 mm
